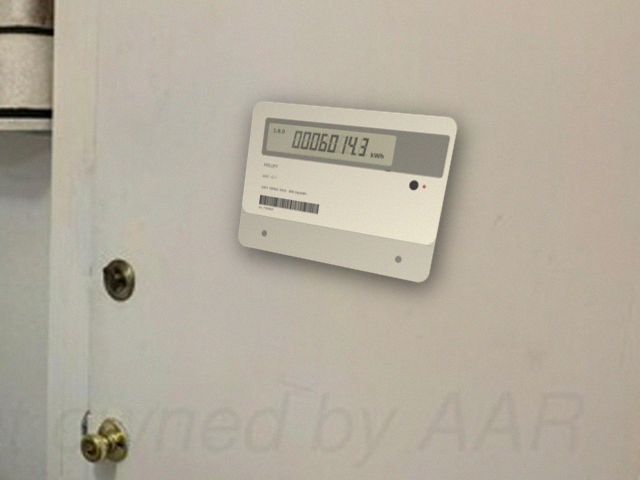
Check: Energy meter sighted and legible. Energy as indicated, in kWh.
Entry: 6014.3 kWh
